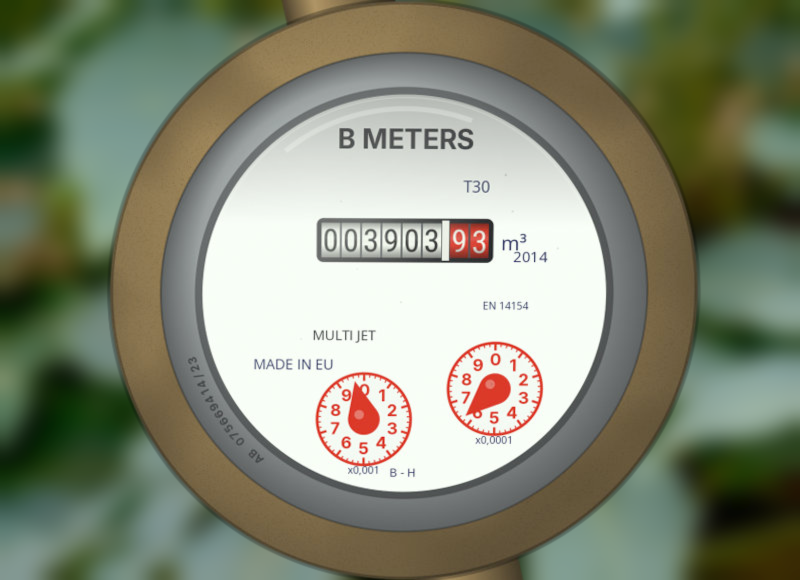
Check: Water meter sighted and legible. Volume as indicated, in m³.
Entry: 3903.9296 m³
